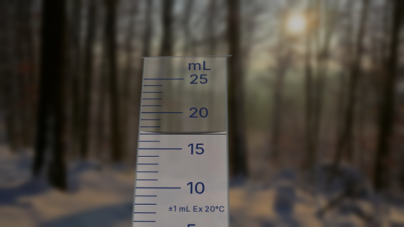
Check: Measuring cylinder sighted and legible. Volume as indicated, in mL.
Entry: 17 mL
